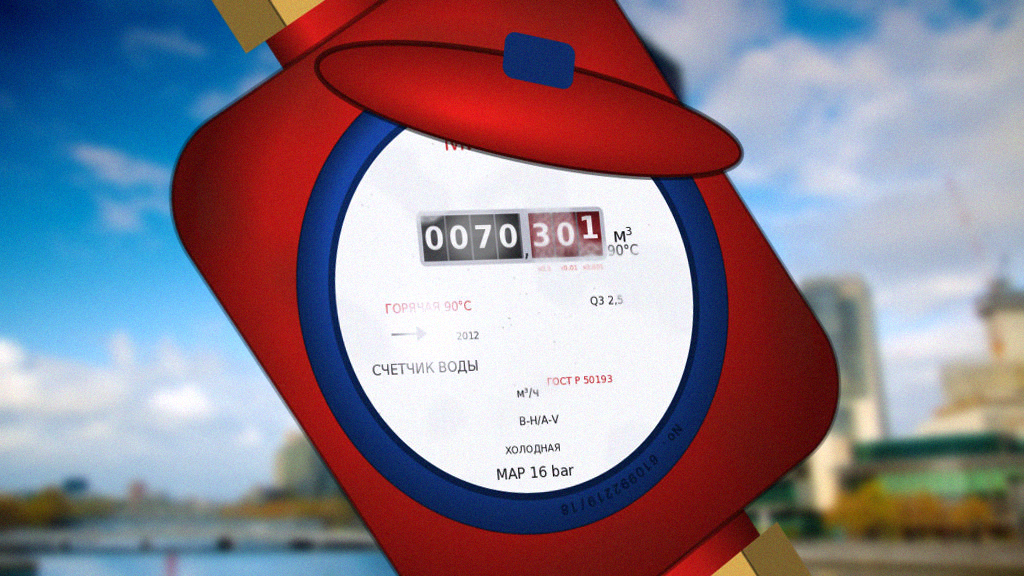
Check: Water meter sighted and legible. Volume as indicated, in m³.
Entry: 70.301 m³
